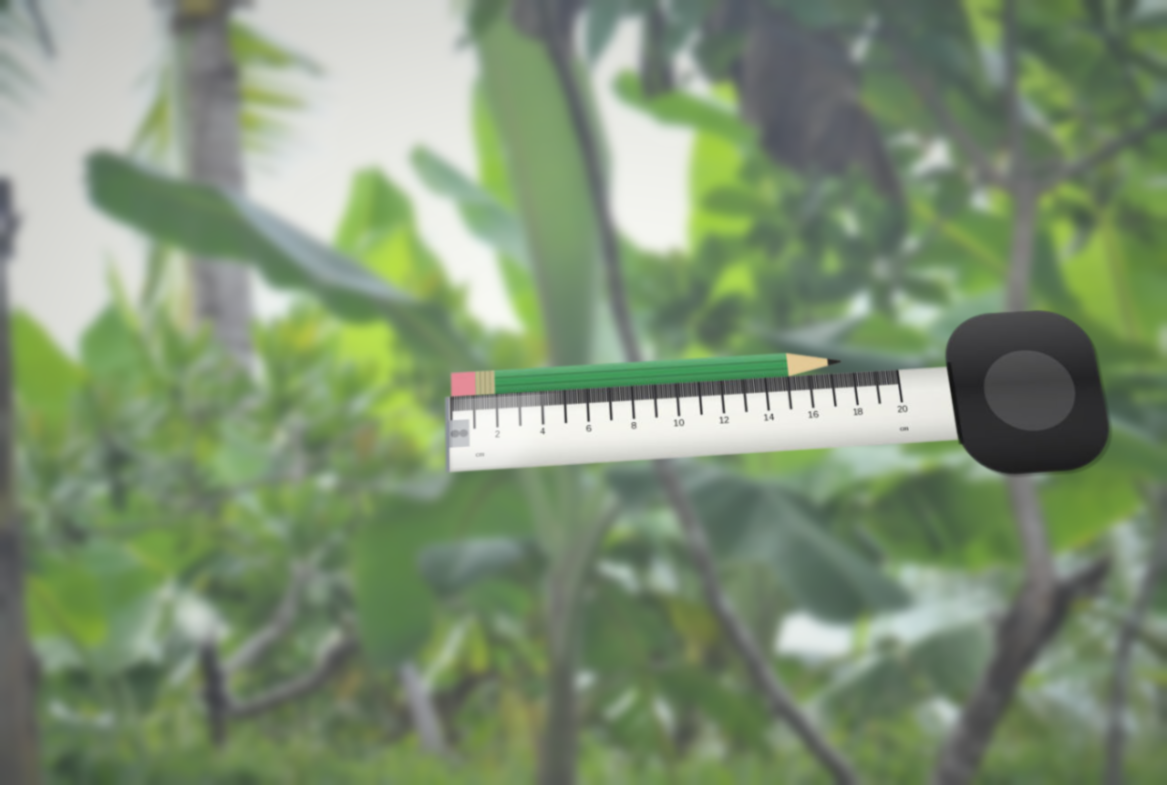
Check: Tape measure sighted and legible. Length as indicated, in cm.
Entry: 17.5 cm
